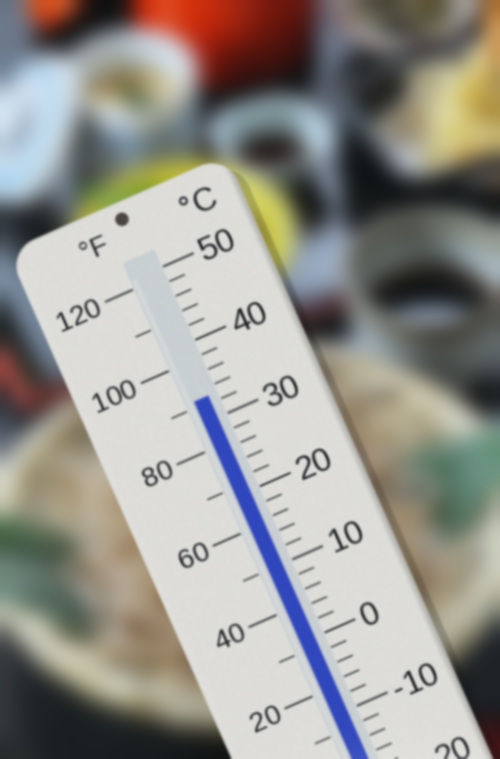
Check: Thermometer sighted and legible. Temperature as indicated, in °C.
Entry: 33 °C
